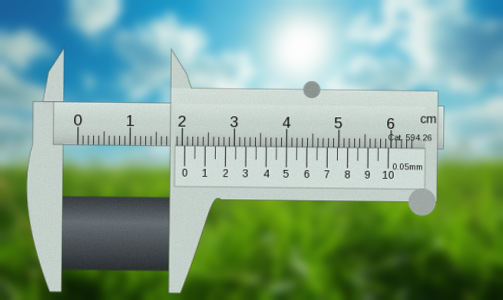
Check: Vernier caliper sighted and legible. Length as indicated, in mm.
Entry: 20.5 mm
